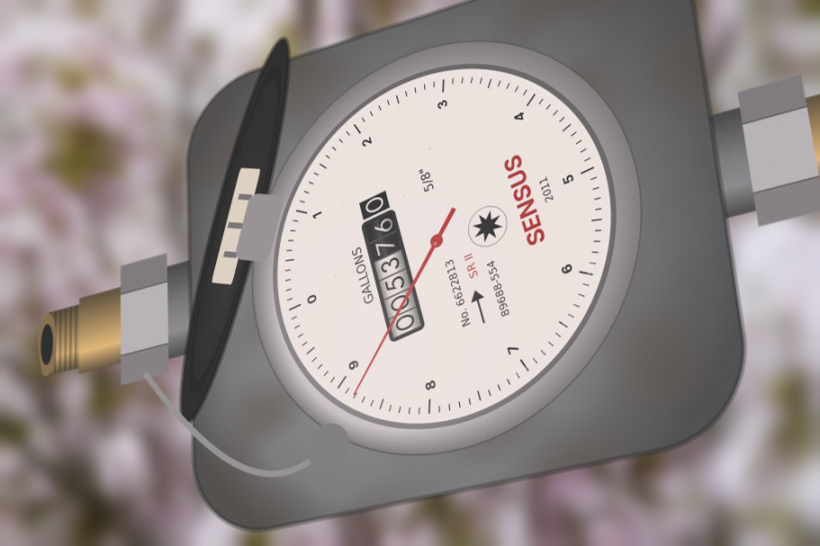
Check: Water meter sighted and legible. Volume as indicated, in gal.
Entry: 53758.8 gal
